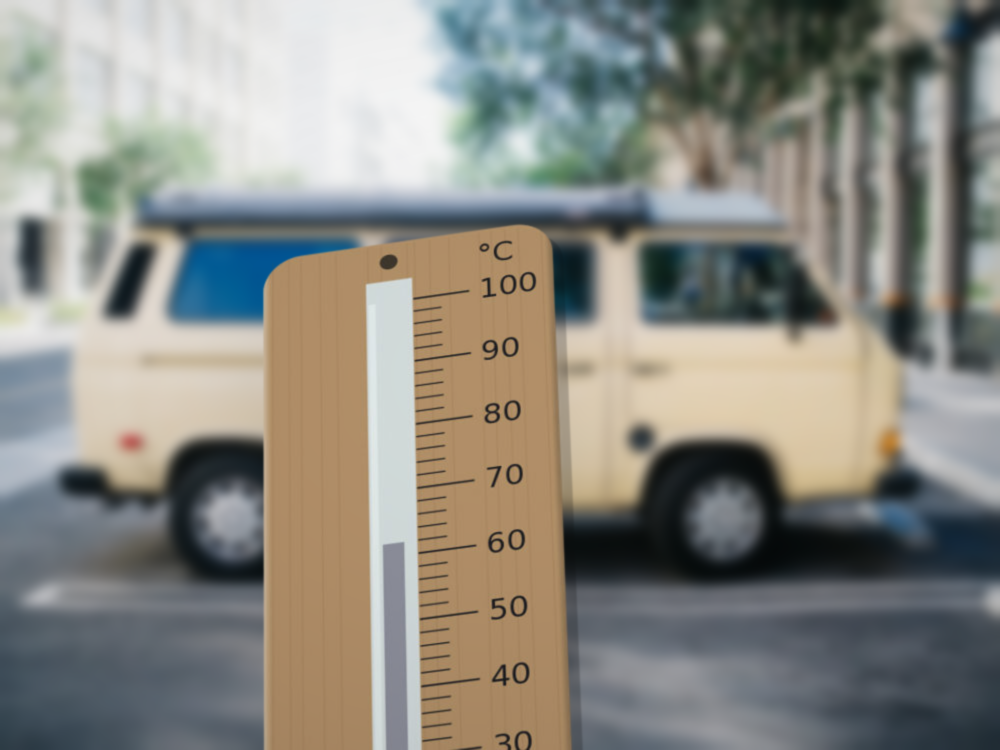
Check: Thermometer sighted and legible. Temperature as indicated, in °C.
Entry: 62 °C
